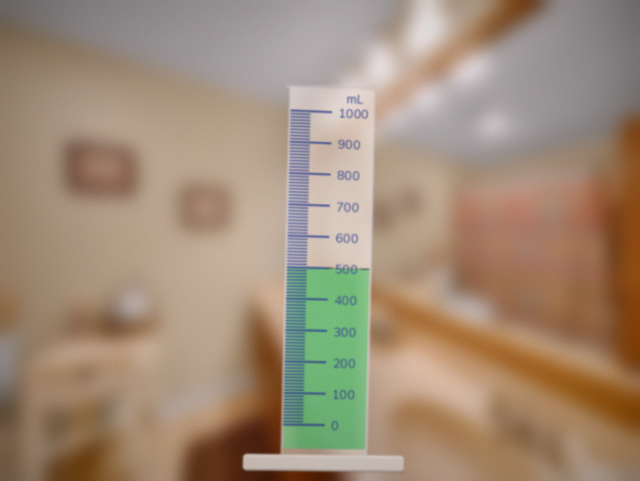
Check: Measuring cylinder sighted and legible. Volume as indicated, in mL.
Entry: 500 mL
